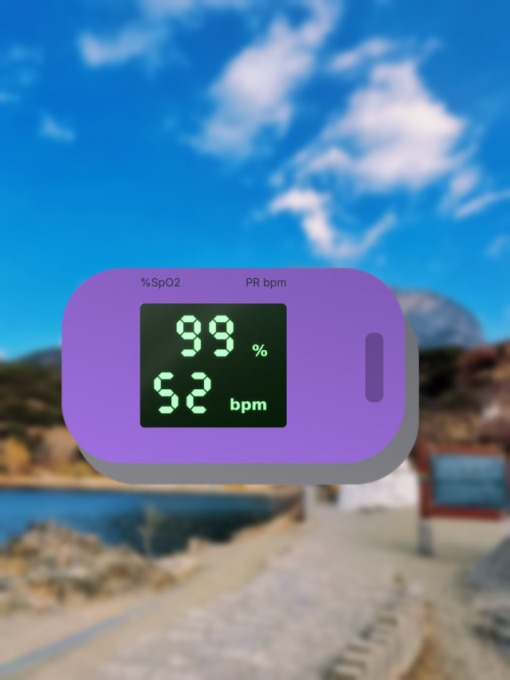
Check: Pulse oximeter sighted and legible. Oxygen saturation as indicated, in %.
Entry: 99 %
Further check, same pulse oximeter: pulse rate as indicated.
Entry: 52 bpm
